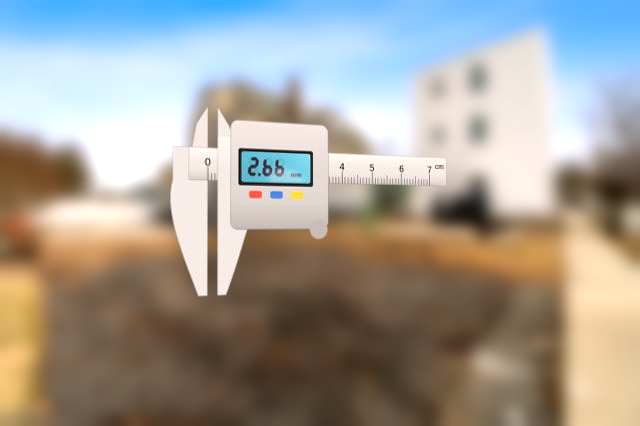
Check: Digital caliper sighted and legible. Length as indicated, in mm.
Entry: 2.66 mm
